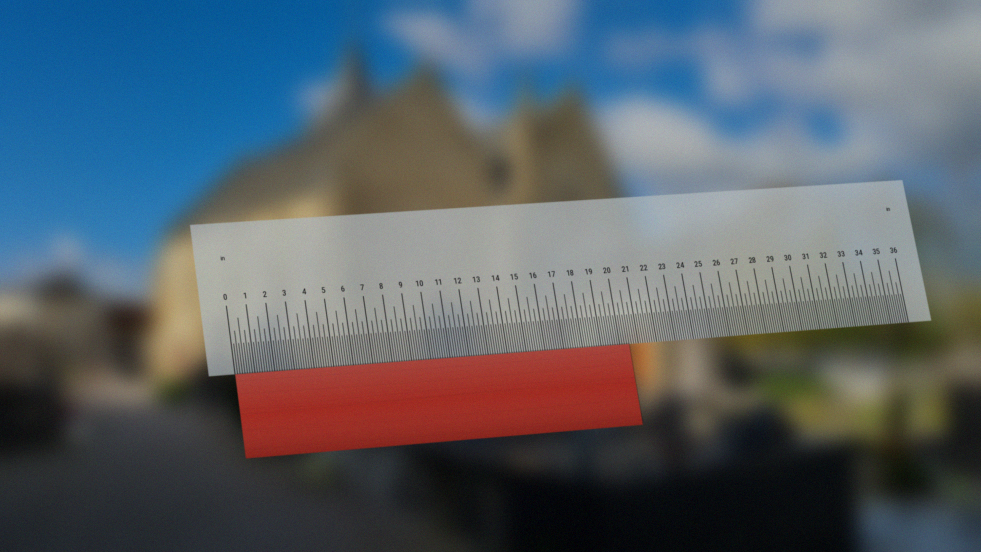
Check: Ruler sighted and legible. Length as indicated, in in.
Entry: 20.5 in
